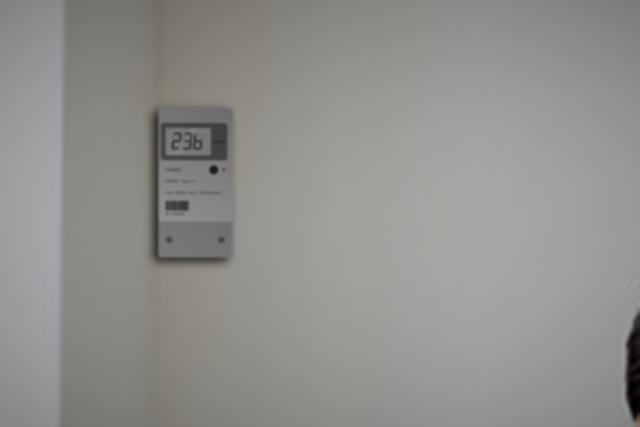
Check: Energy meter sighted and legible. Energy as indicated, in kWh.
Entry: 236 kWh
